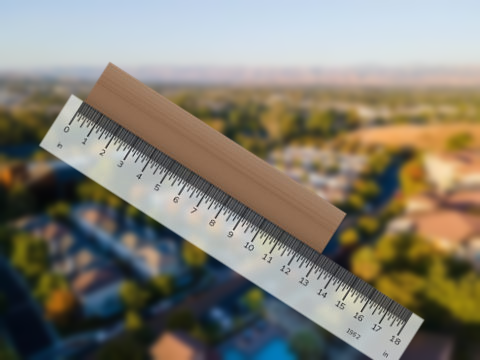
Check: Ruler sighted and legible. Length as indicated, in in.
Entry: 13 in
